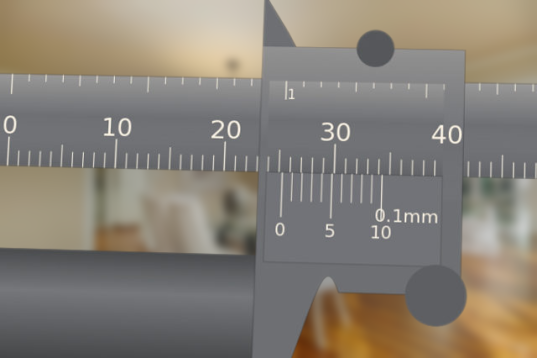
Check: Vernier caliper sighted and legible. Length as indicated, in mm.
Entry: 25.3 mm
